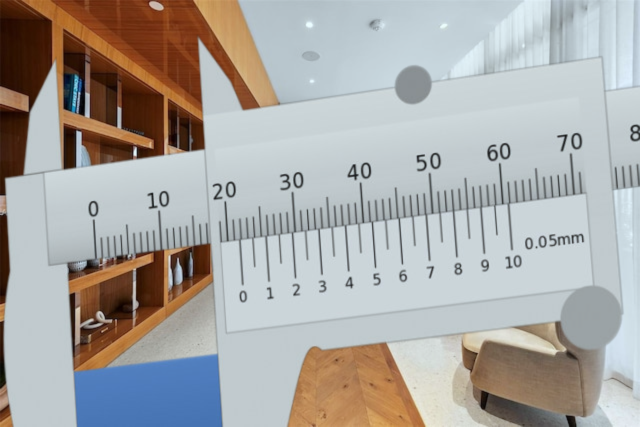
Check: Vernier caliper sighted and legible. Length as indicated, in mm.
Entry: 21.8 mm
